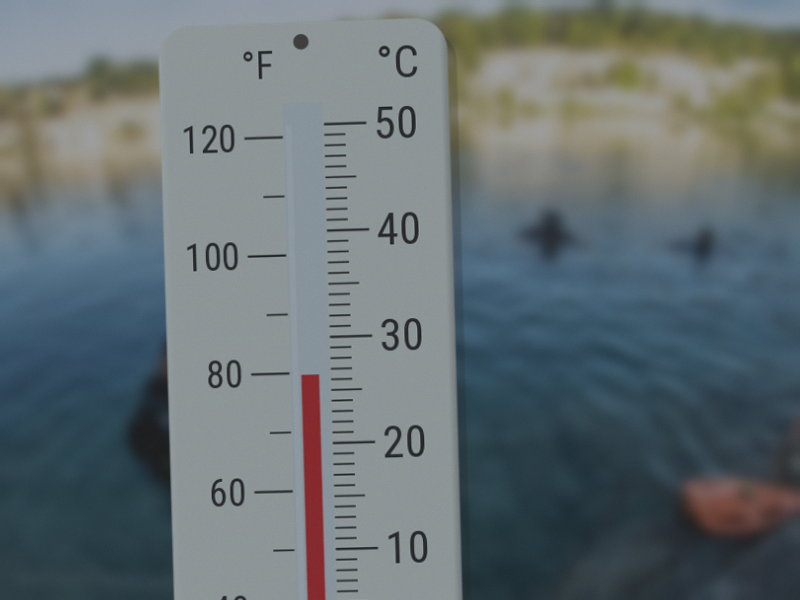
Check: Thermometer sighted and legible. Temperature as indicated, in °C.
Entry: 26.5 °C
